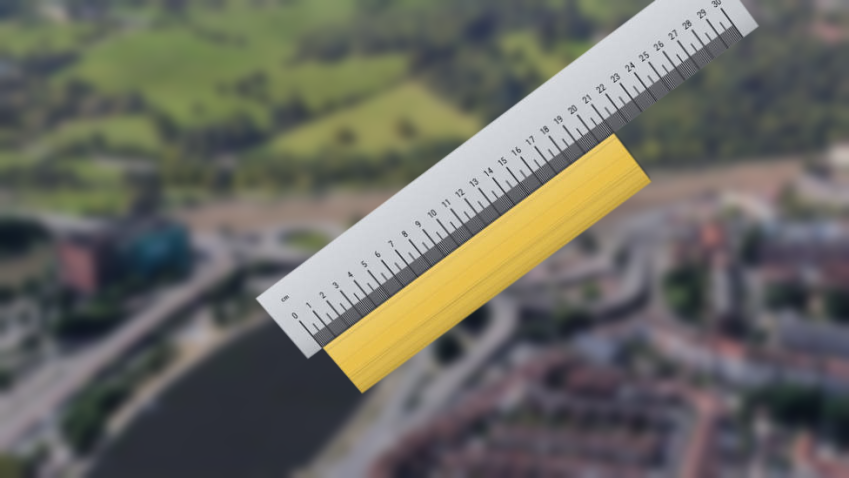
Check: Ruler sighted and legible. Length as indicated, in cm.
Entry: 21 cm
